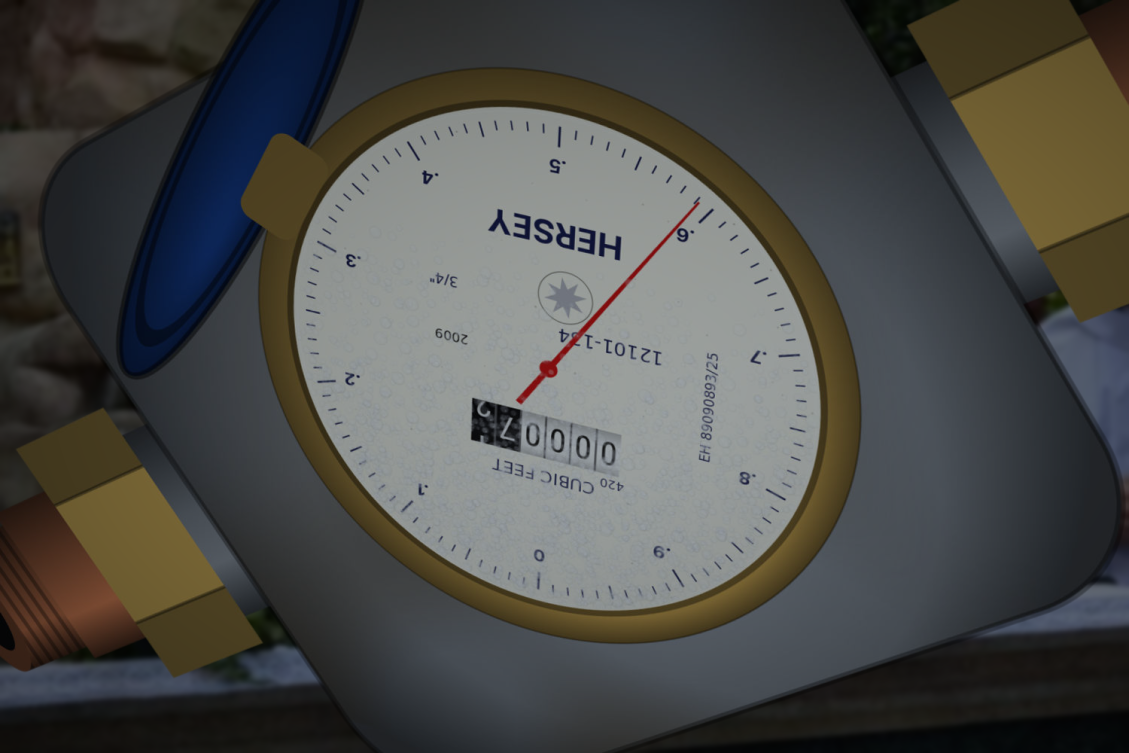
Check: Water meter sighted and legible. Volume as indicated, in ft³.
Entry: 71.59 ft³
